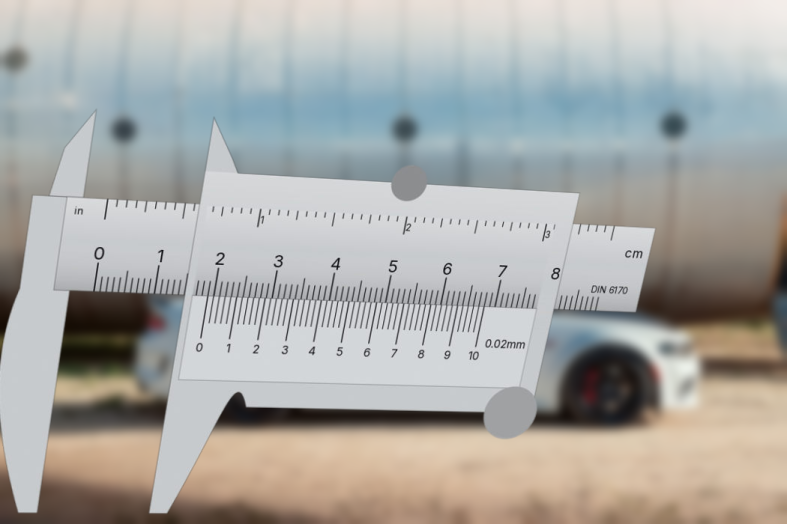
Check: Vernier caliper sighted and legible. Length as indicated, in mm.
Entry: 19.0 mm
